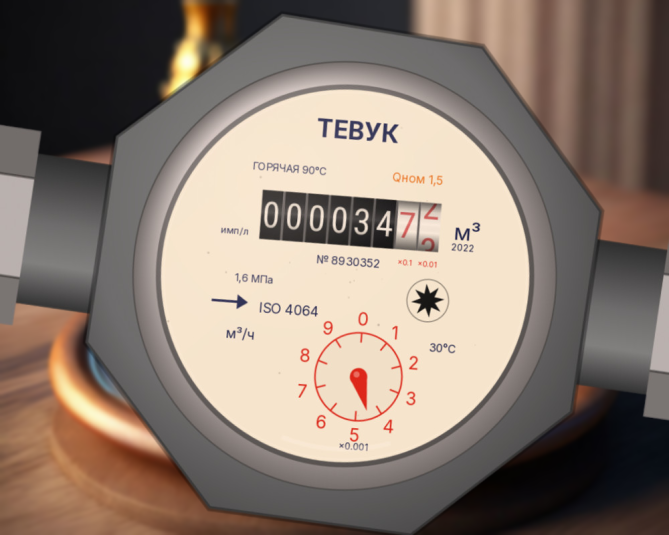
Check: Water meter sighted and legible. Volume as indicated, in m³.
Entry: 34.724 m³
